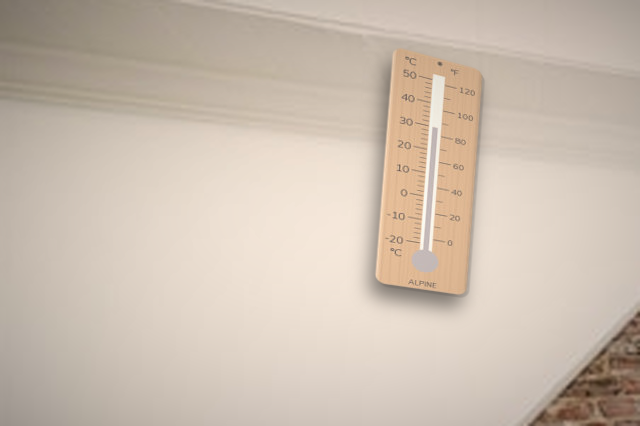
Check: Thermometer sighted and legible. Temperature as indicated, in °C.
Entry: 30 °C
